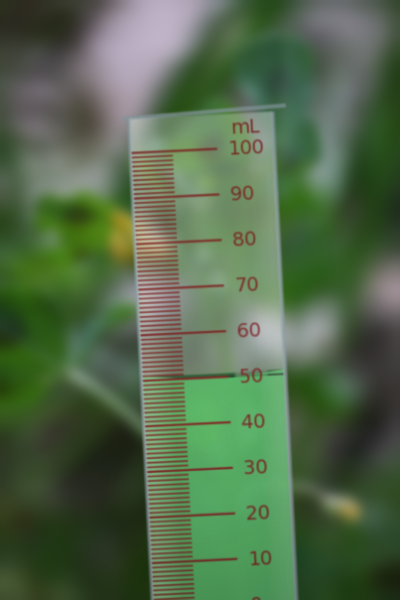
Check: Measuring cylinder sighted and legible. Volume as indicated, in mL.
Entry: 50 mL
